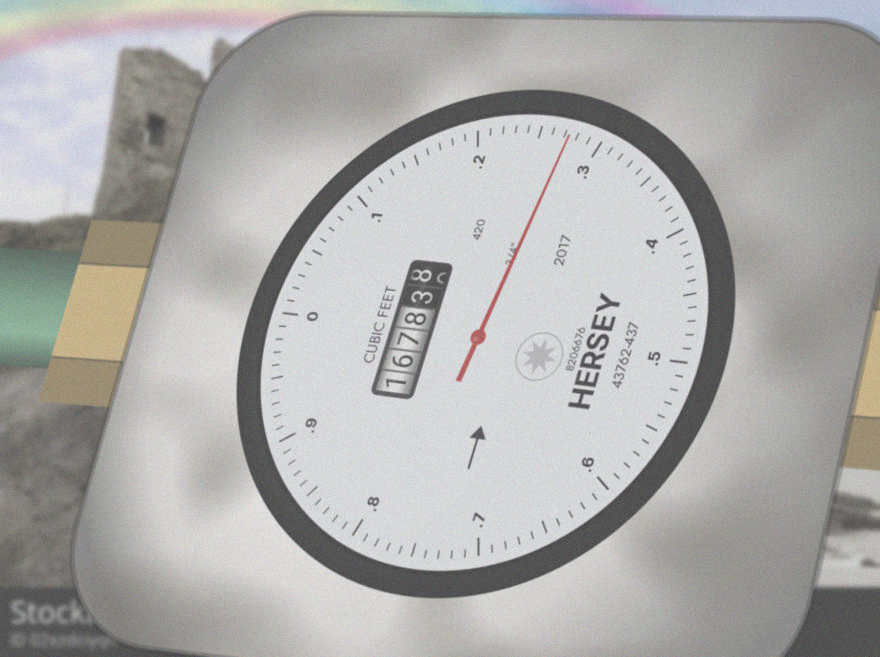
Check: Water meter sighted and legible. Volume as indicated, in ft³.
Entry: 167838.27 ft³
